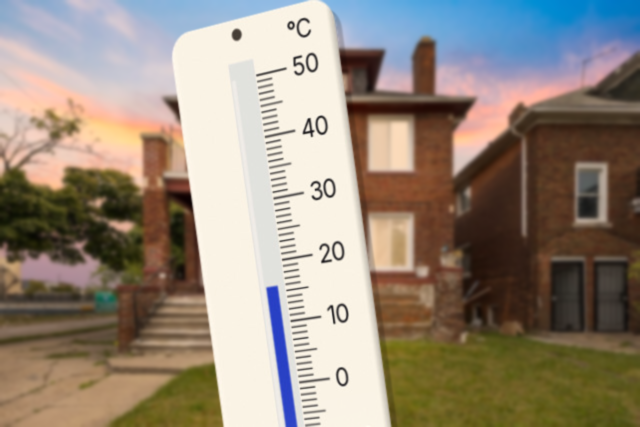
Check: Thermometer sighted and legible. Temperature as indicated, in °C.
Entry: 16 °C
